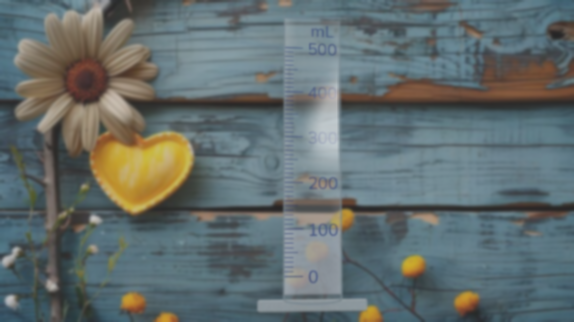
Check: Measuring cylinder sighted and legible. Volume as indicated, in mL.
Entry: 100 mL
